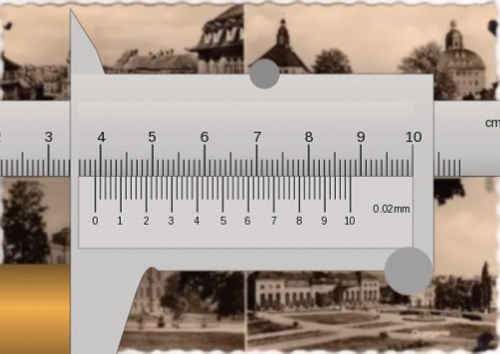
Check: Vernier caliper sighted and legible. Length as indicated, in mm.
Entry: 39.0 mm
